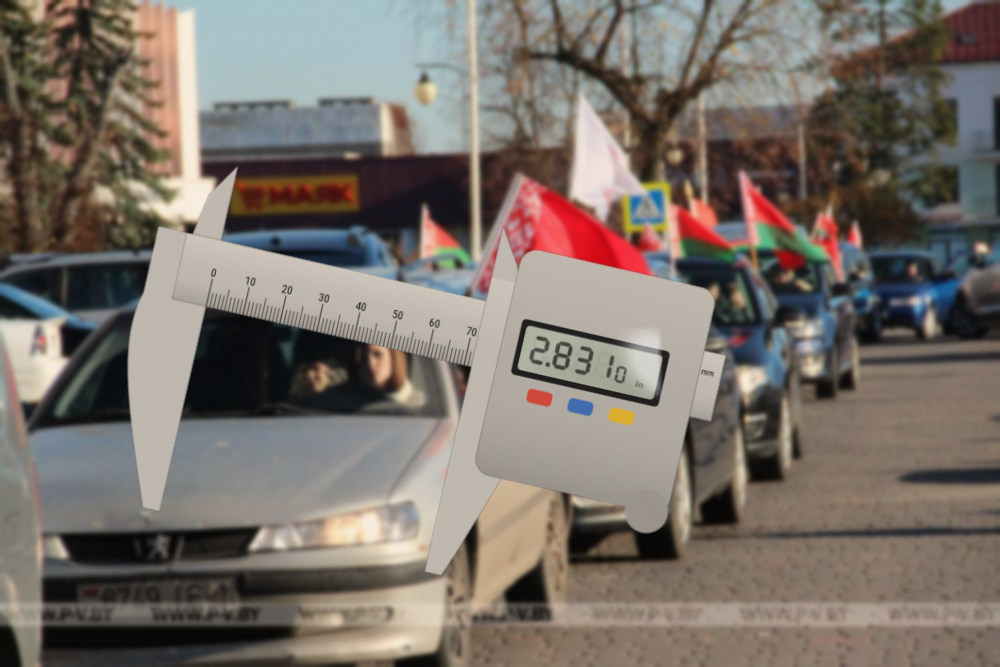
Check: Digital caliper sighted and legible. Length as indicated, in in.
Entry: 2.8310 in
